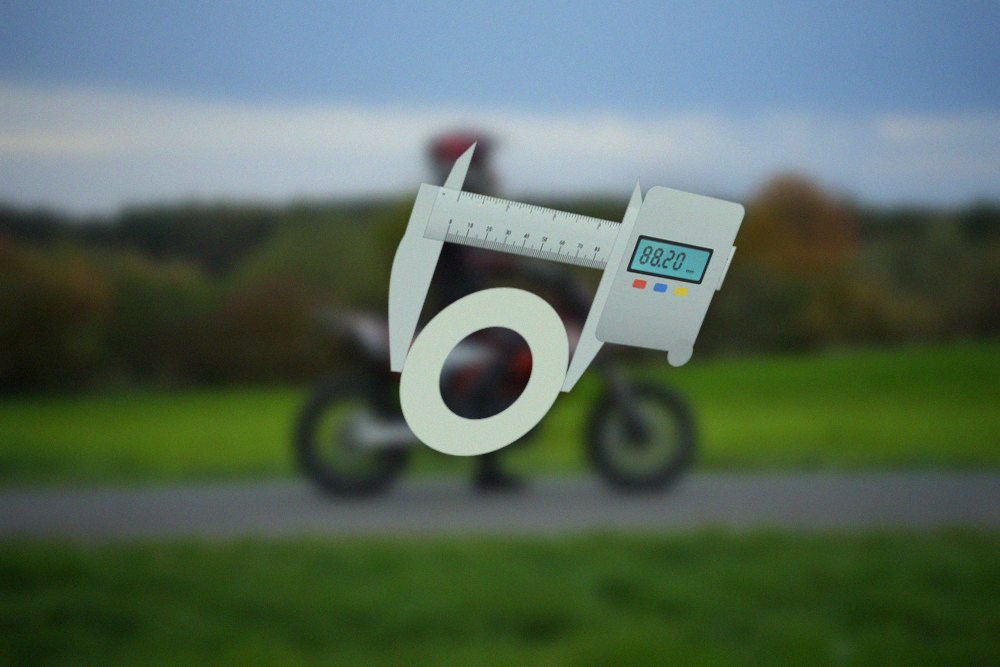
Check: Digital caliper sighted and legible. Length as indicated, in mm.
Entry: 88.20 mm
